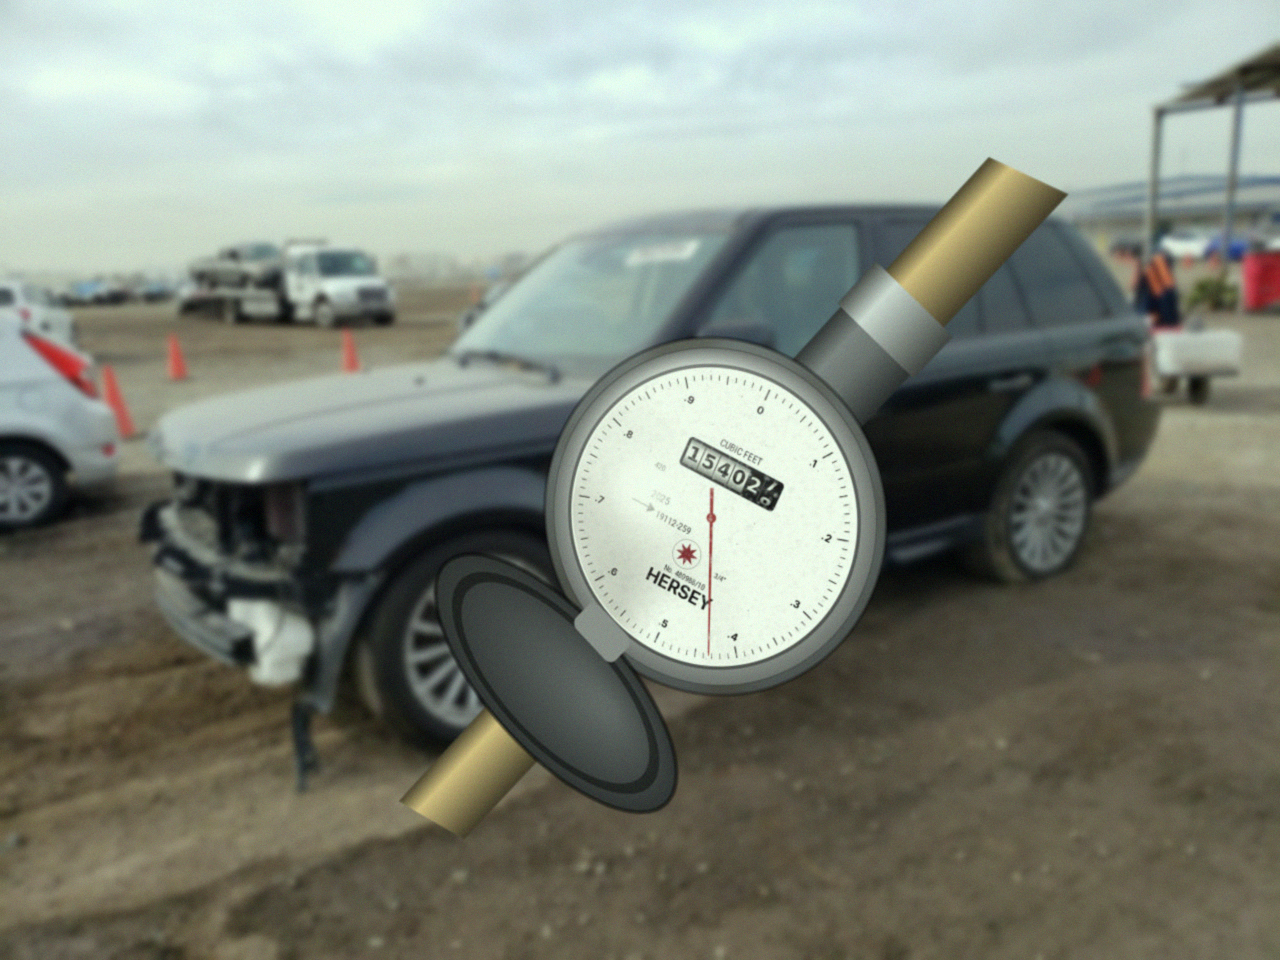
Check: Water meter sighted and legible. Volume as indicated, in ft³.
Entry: 154027.43 ft³
